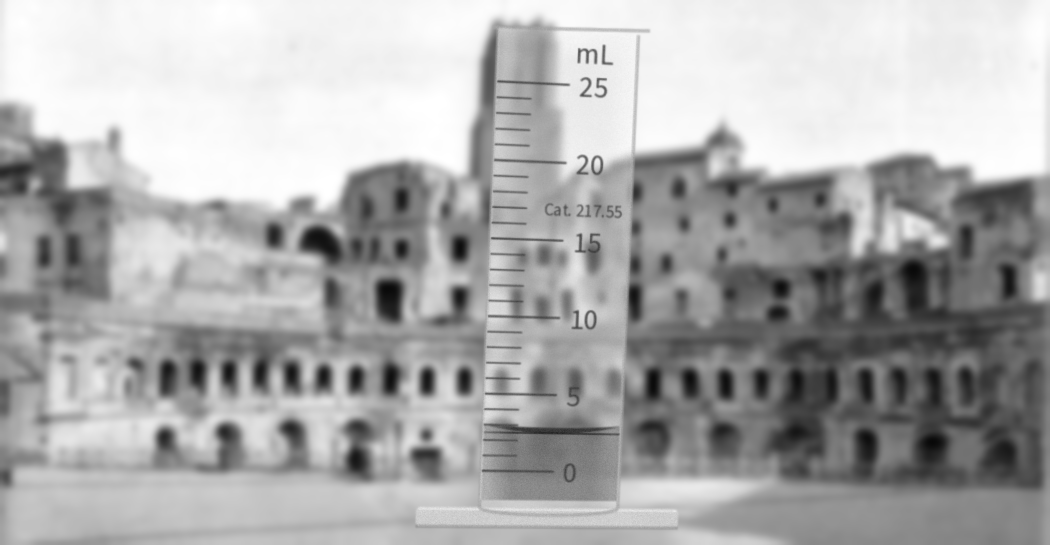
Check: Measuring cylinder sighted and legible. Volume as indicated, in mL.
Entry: 2.5 mL
